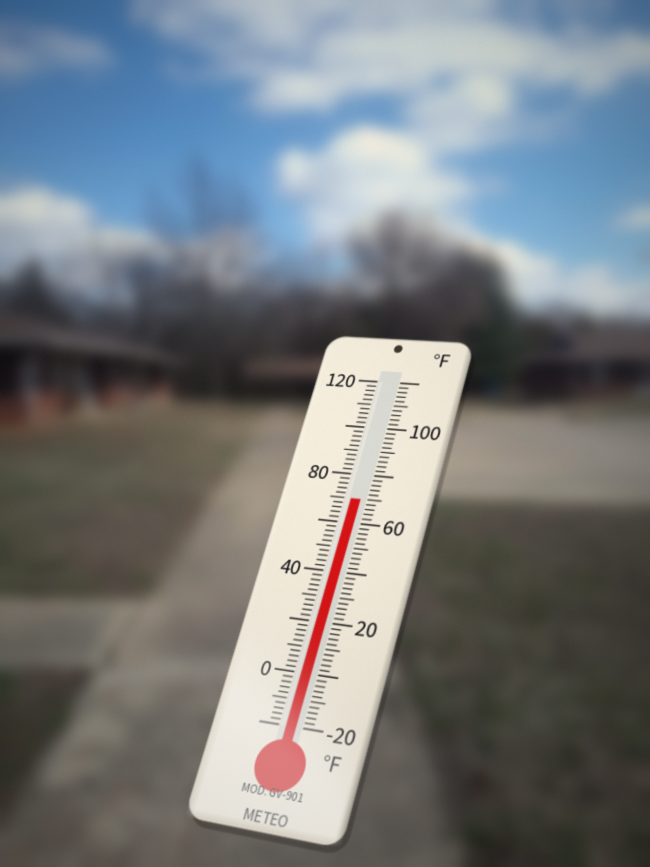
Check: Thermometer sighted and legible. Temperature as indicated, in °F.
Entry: 70 °F
